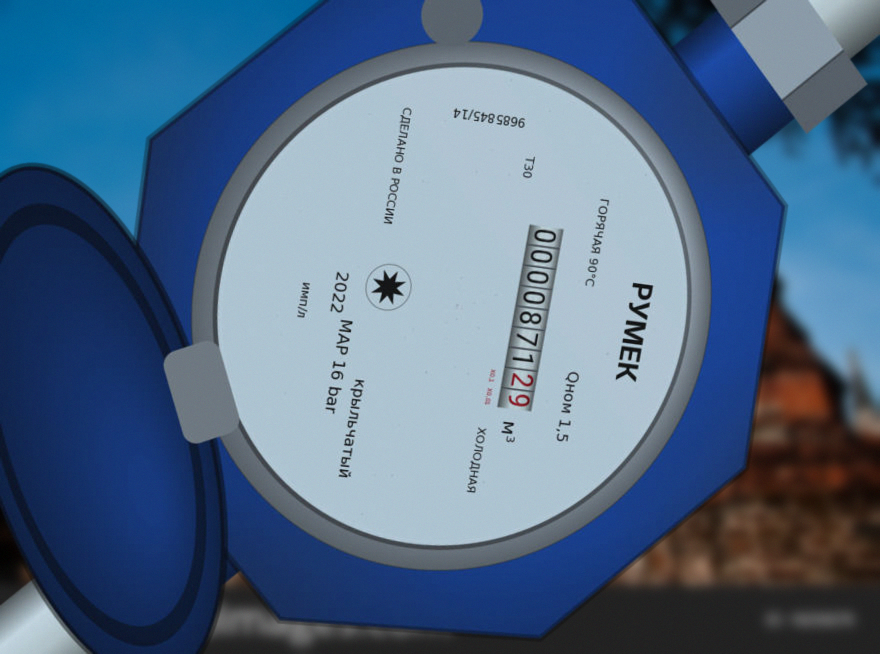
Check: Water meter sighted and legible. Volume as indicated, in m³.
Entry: 871.29 m³
